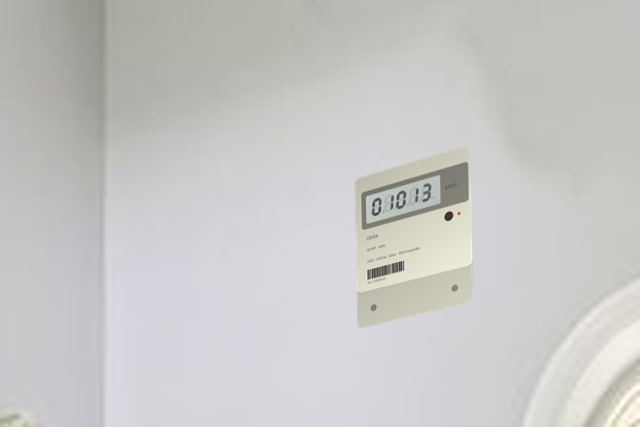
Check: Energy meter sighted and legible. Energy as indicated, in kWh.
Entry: 1013 kWh
